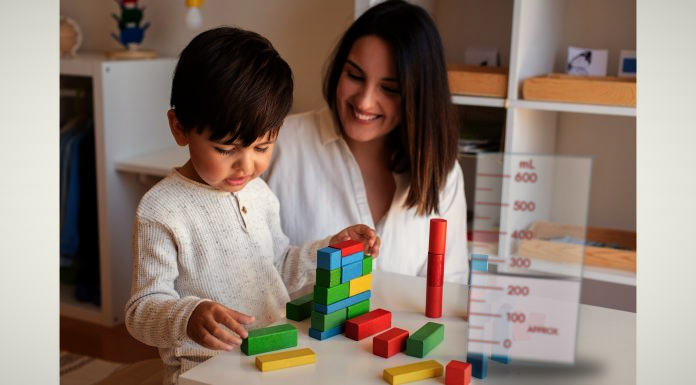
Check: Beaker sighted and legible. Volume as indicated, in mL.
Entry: 250 mL
